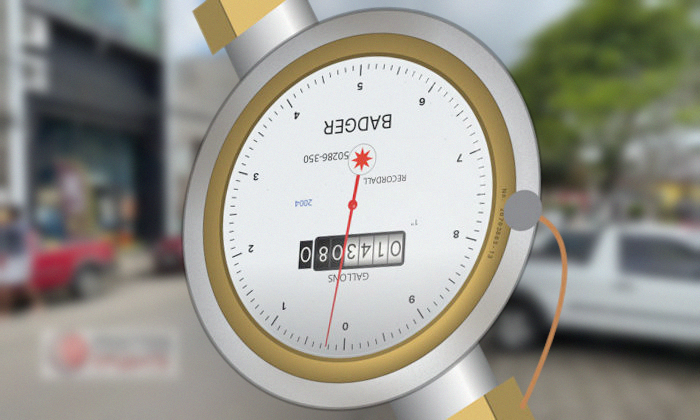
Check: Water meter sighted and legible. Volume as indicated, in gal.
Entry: 143080.2 gal
